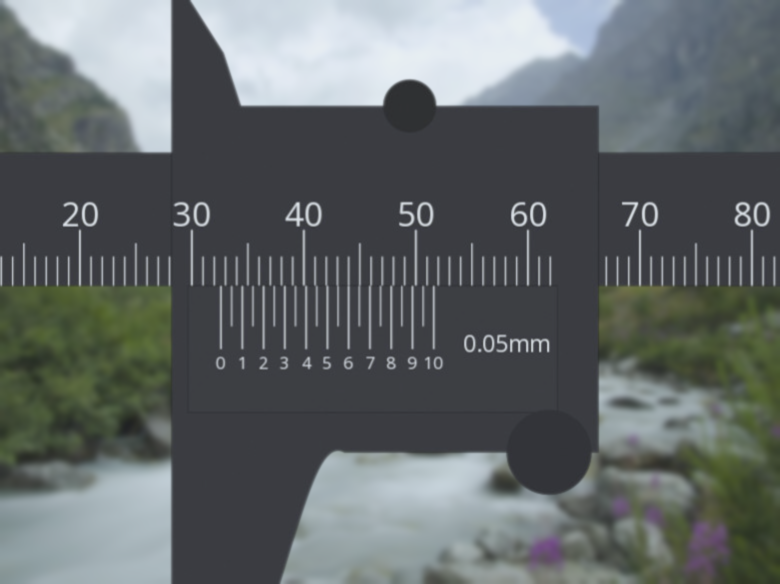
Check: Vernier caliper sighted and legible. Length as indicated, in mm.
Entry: 32.6 mm
